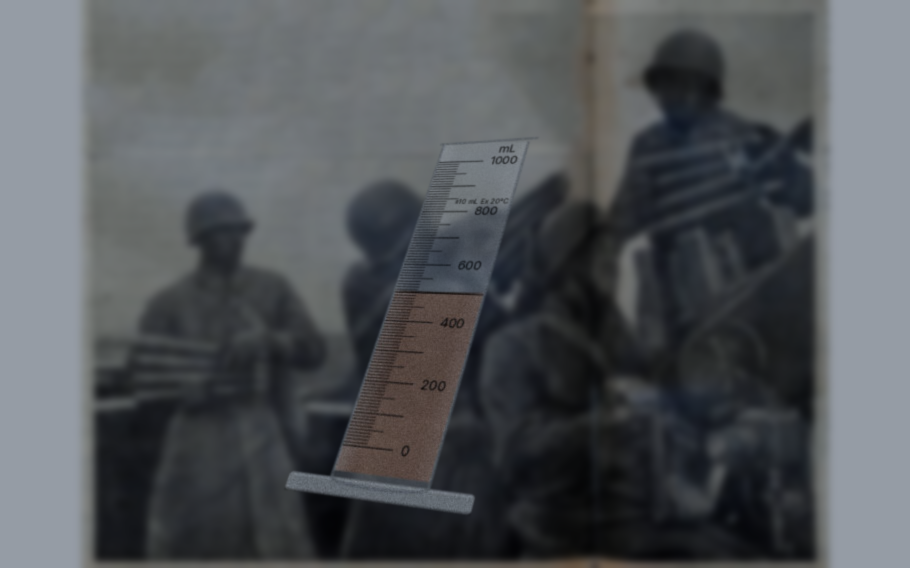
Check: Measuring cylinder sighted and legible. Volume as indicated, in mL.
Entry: 500 mL
